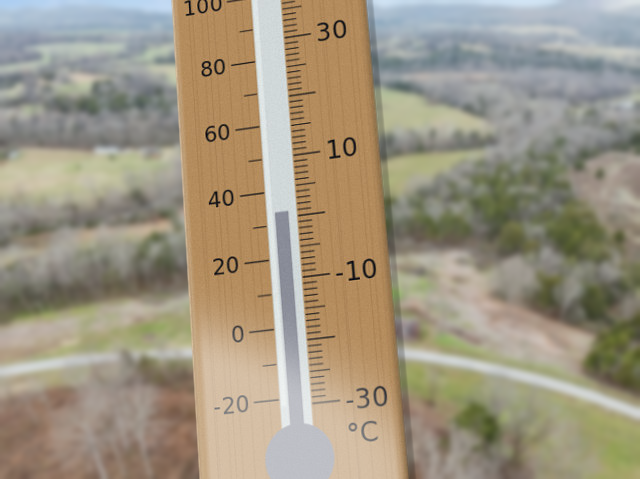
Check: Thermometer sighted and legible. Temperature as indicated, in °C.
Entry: 1 °C
